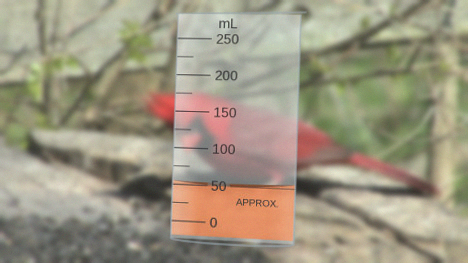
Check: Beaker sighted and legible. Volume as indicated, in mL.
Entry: 50 mL
